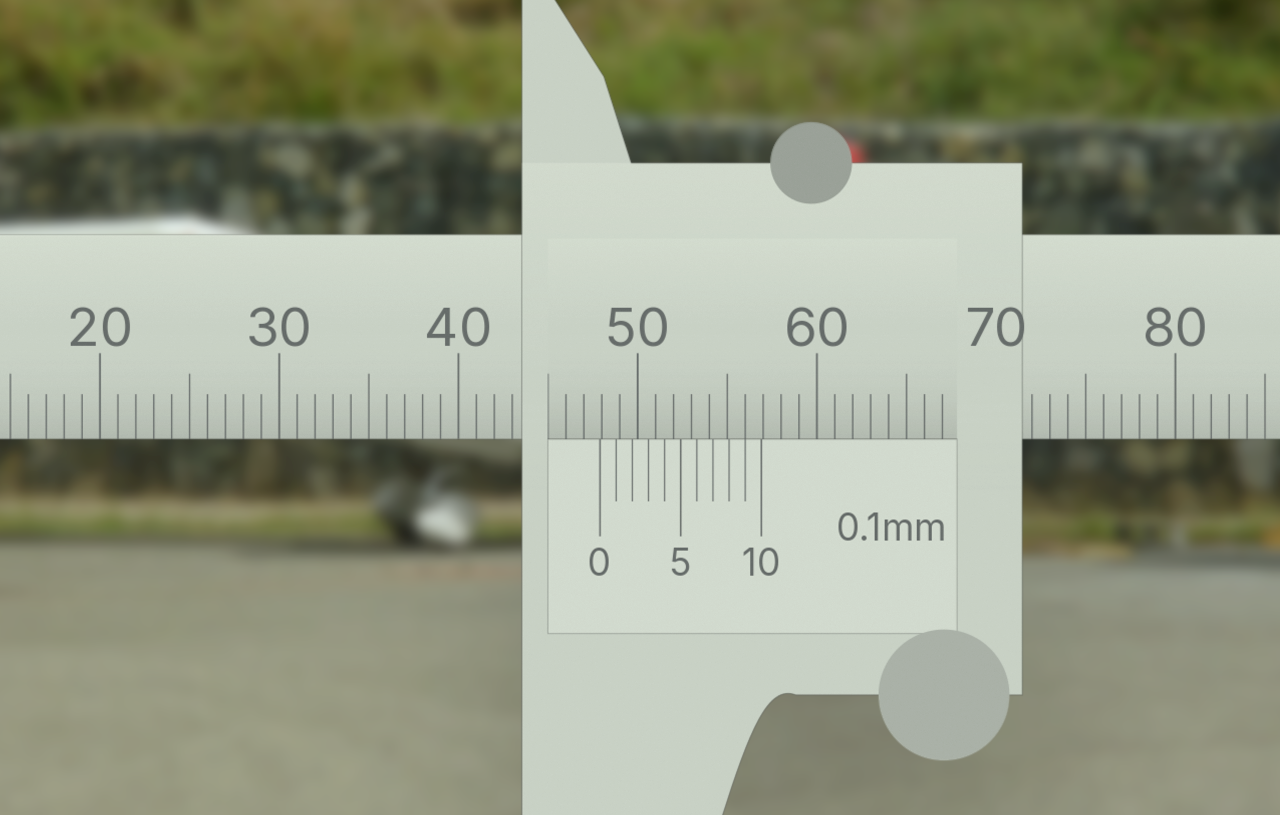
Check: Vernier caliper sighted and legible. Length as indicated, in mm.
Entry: 47.9 mm
